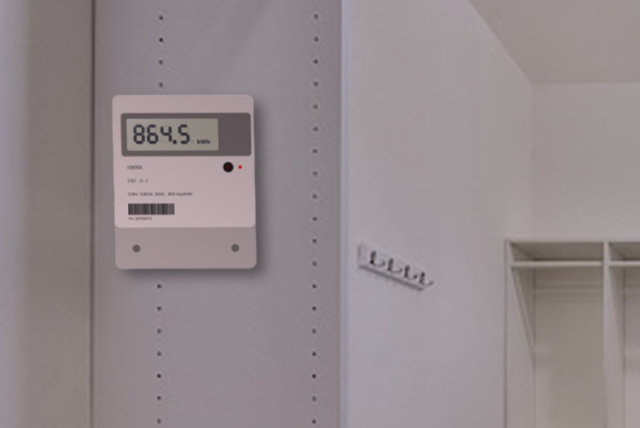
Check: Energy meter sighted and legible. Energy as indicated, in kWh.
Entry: 864.5 kWh
